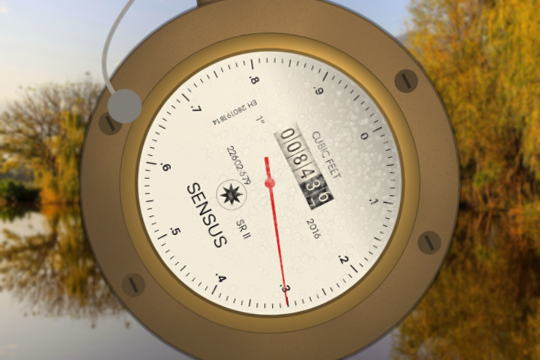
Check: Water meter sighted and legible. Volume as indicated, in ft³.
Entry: 8436.30 ft³
